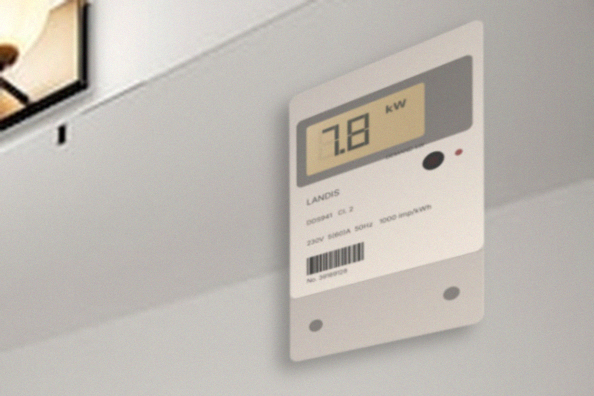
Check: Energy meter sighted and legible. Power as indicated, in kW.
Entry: 7.8 kW
